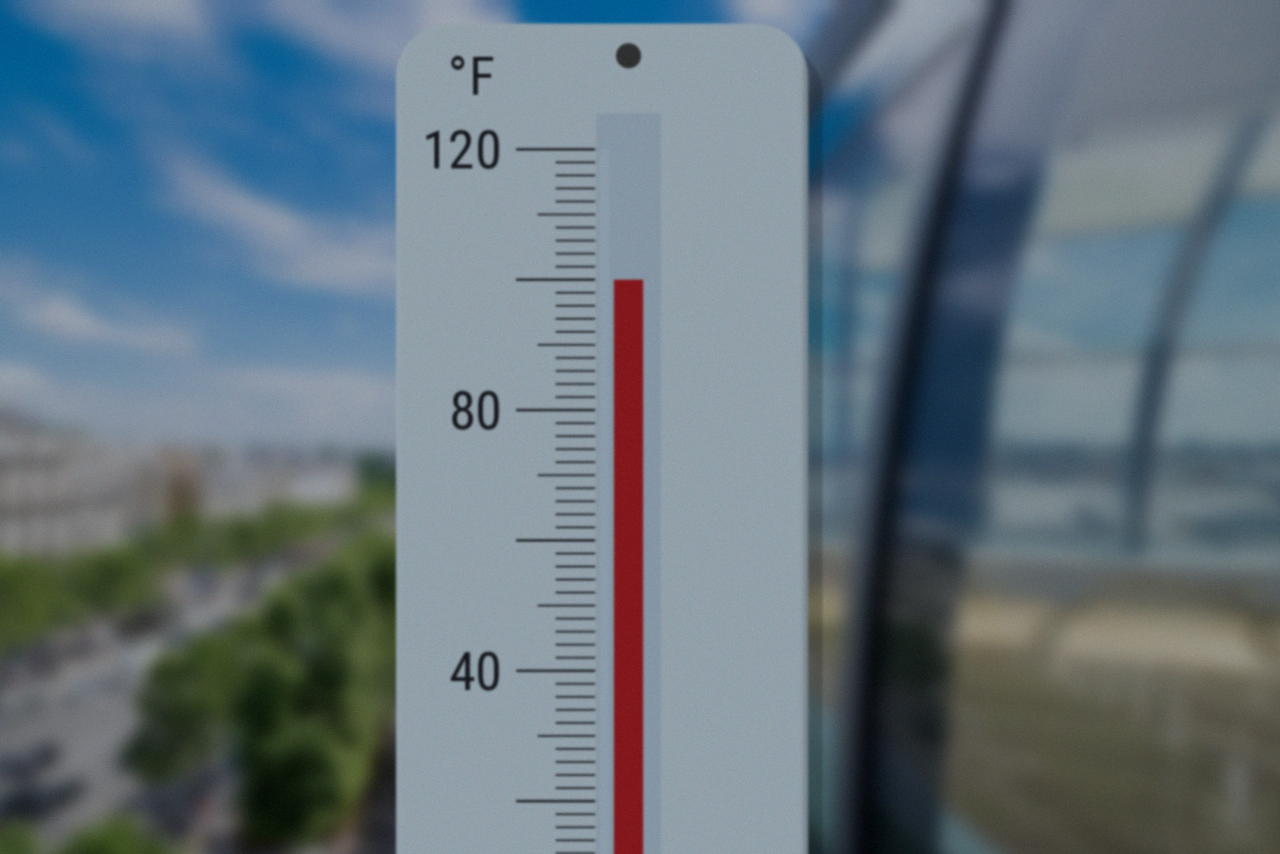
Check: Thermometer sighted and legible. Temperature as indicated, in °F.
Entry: 100 °F
